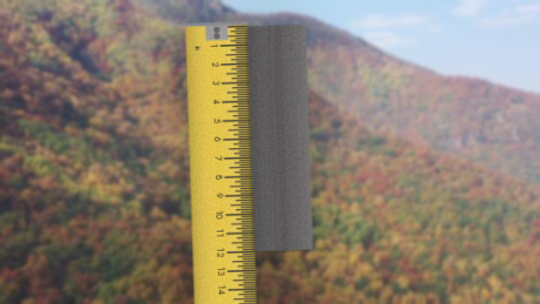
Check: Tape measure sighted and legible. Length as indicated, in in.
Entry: 12 in
